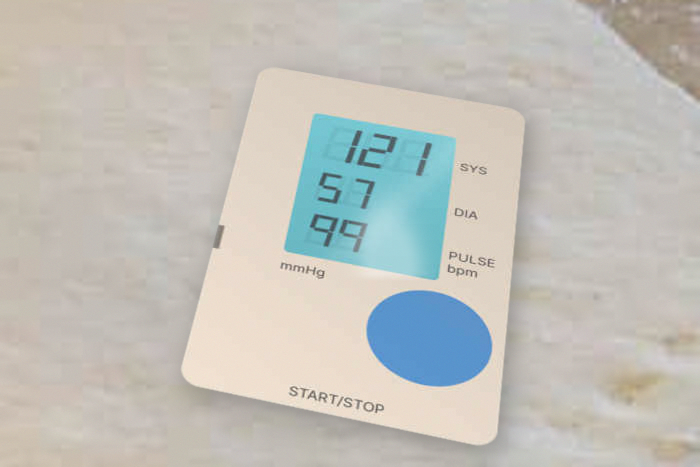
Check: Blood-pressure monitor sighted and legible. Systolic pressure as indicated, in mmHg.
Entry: 121 mmHg
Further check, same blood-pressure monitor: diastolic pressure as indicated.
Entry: 57 mmHg
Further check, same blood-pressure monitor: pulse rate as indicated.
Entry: 99 bpm
